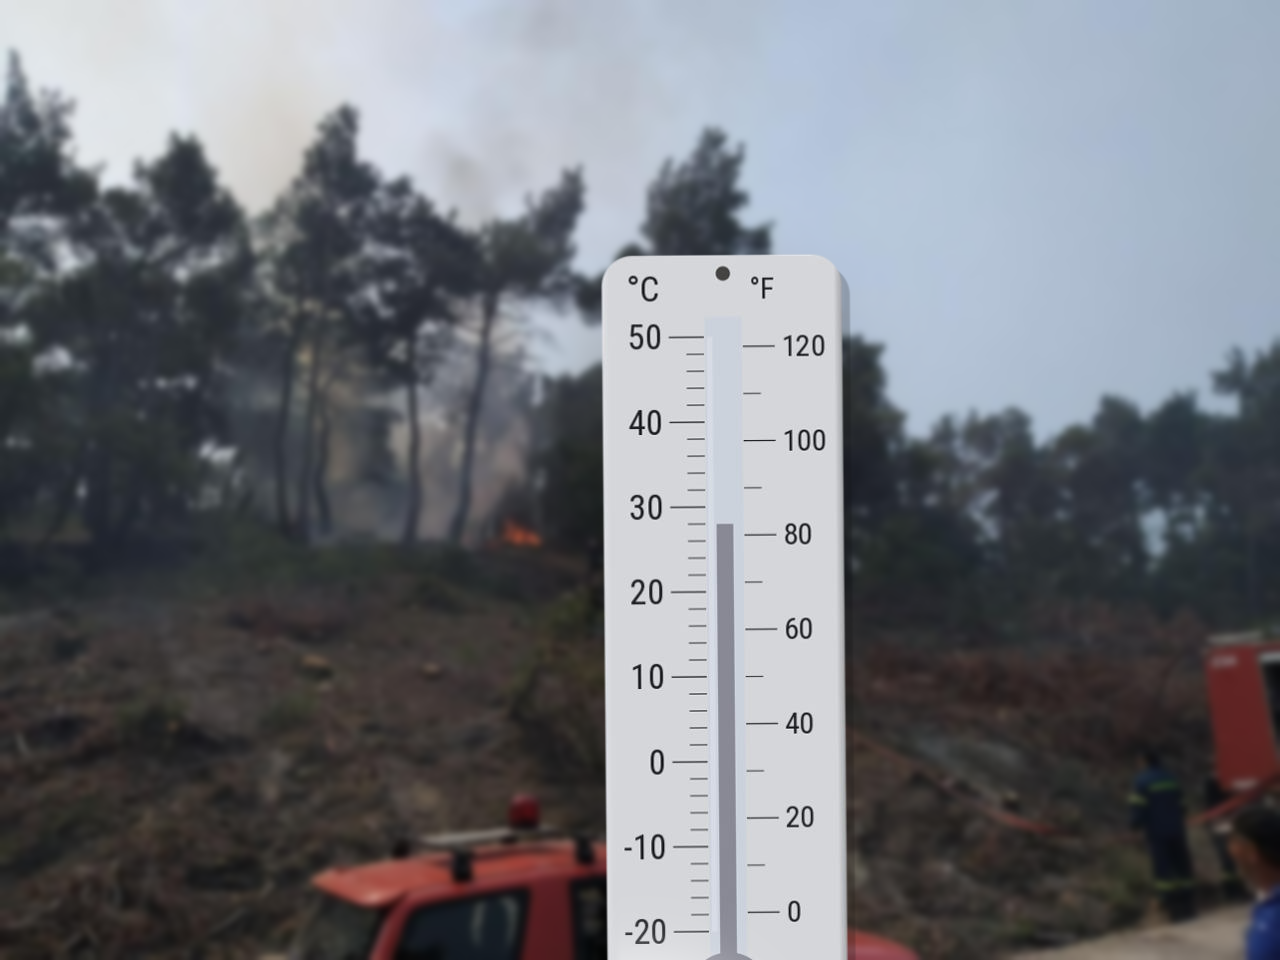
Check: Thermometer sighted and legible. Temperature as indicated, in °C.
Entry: 28 °C
